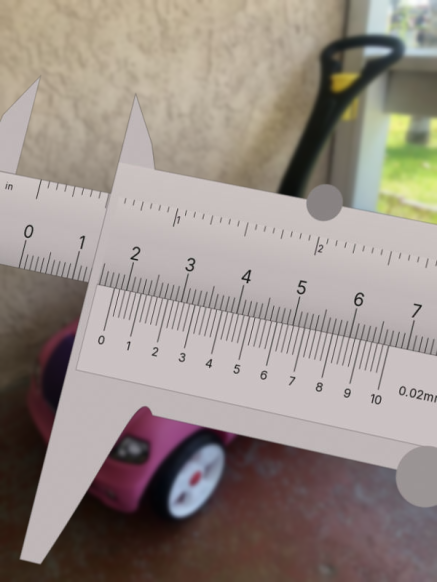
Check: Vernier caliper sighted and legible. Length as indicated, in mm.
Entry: 17.8 mm
